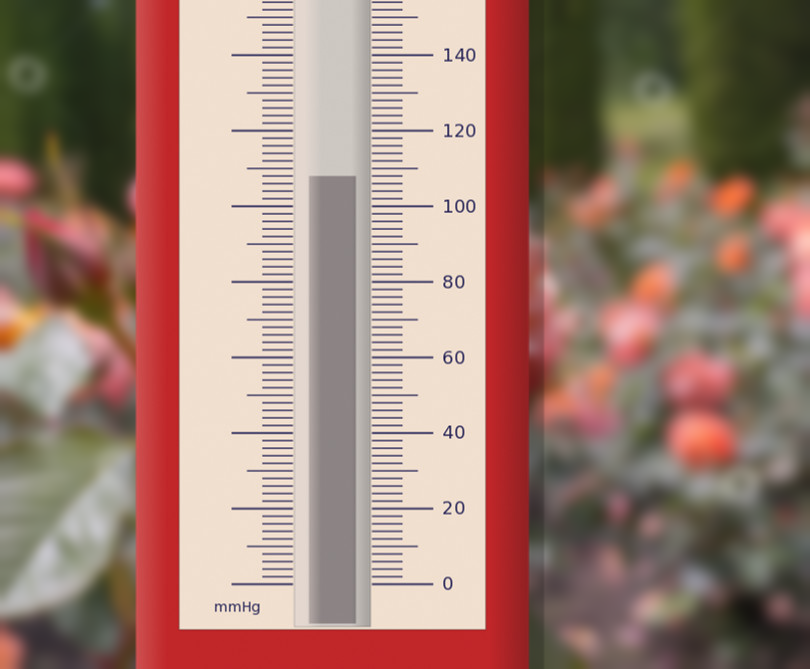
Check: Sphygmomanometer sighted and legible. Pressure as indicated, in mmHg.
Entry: 108 mmHg
